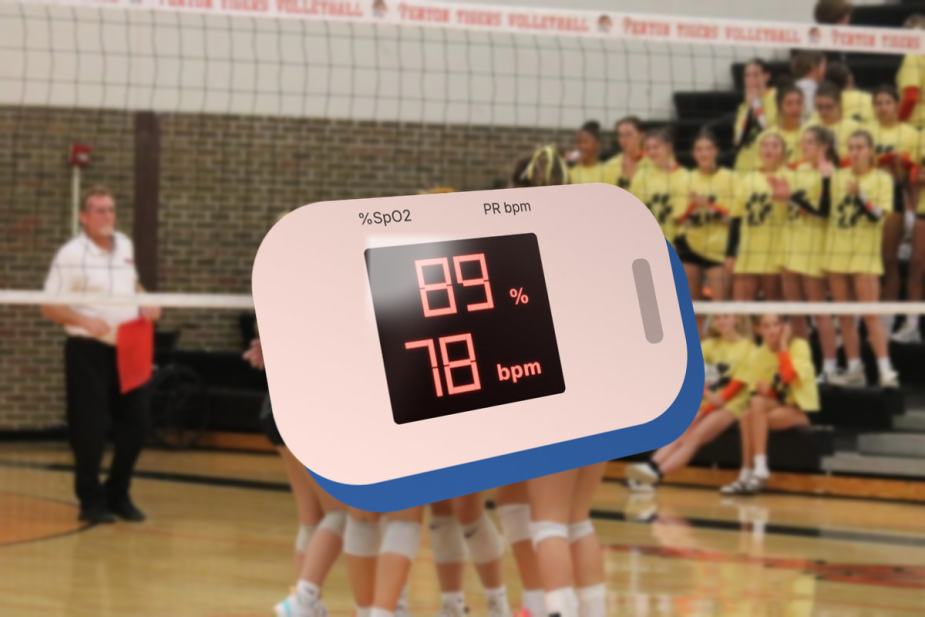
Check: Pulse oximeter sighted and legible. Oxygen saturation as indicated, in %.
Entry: 89 %
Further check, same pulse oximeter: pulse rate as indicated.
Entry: 78 bpm
